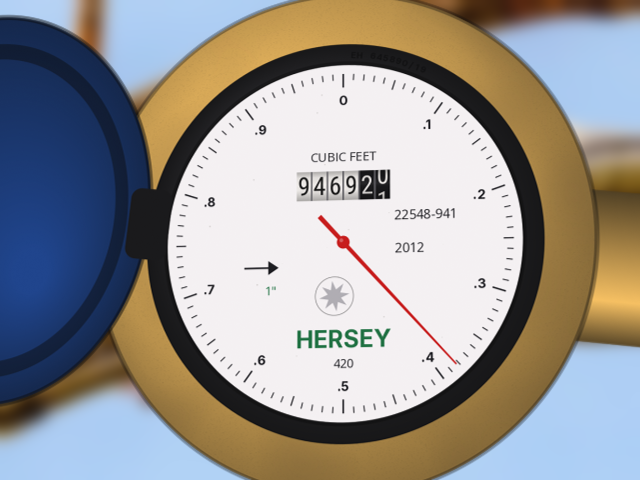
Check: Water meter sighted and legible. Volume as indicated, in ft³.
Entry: 946920.38 ft³
